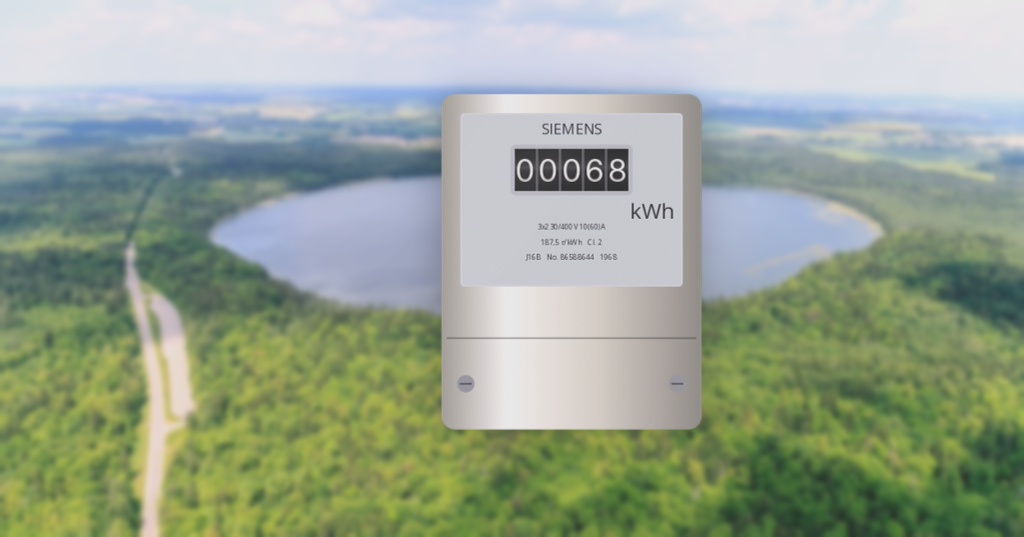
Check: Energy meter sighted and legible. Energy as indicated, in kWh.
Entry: 68 kWh
